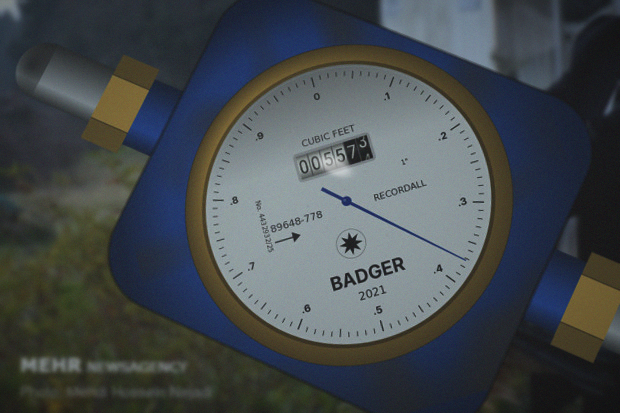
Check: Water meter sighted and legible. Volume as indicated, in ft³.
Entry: 5573.37 ft³
